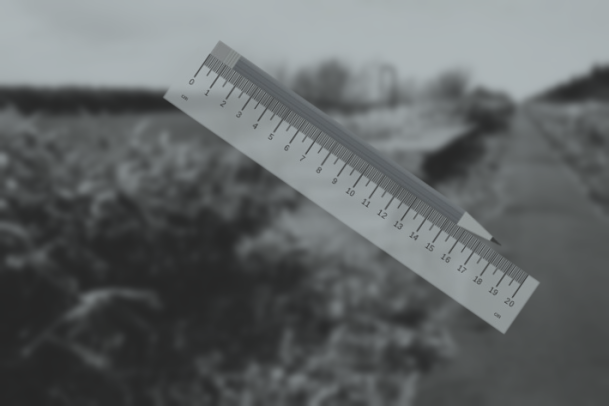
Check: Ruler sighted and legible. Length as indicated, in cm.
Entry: 18 cm
